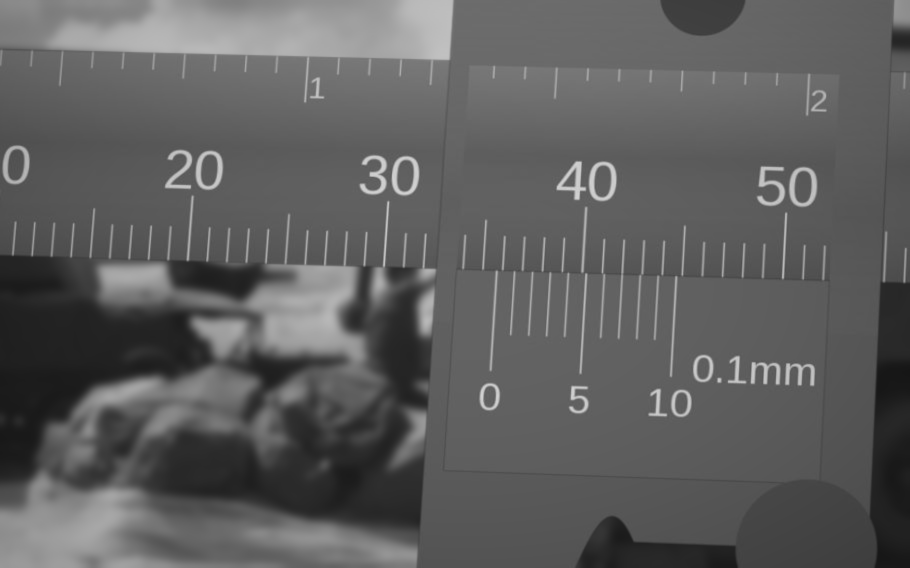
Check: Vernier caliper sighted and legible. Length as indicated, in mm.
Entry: 35.7 mm
